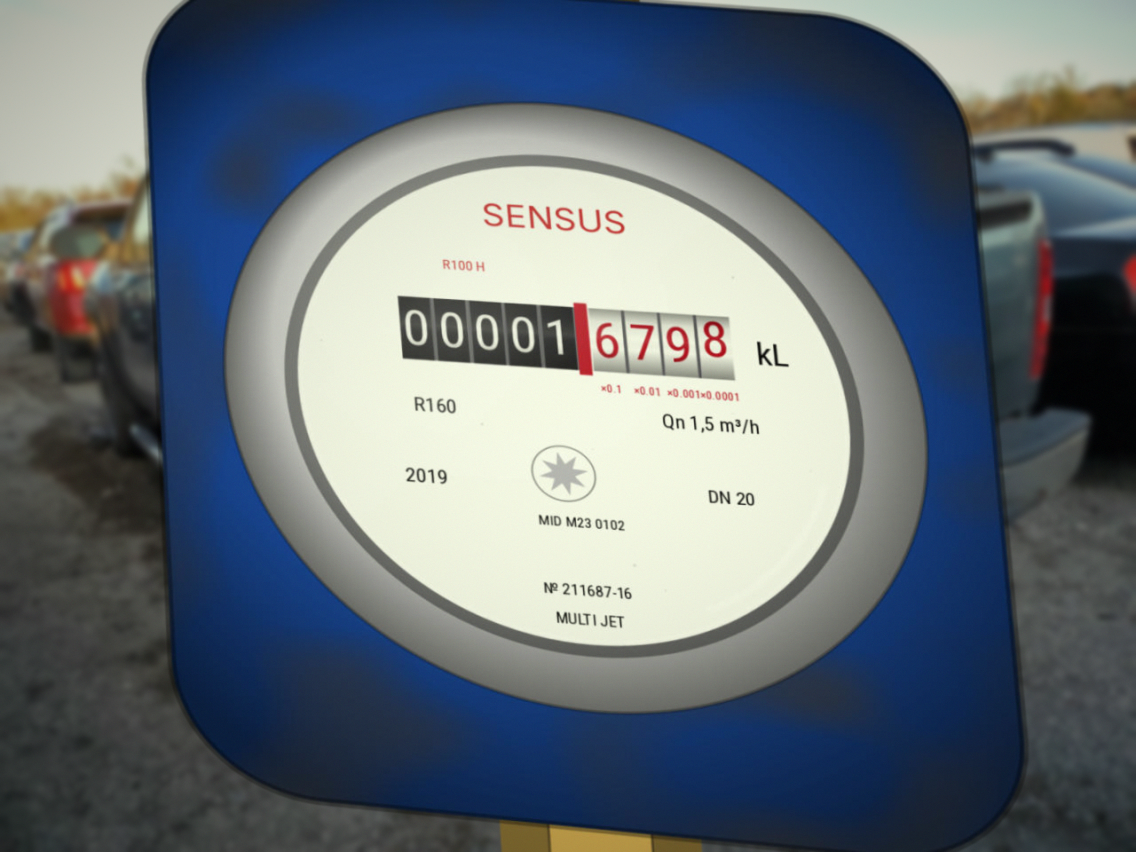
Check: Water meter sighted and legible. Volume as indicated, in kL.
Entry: 1.6798 kL
